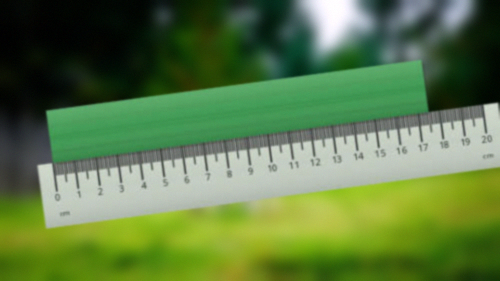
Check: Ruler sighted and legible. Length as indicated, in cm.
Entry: 17.5 cm
